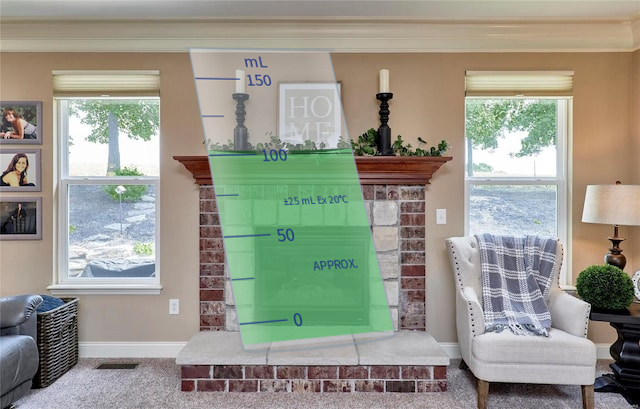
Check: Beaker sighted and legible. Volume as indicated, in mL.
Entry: 100 mL
